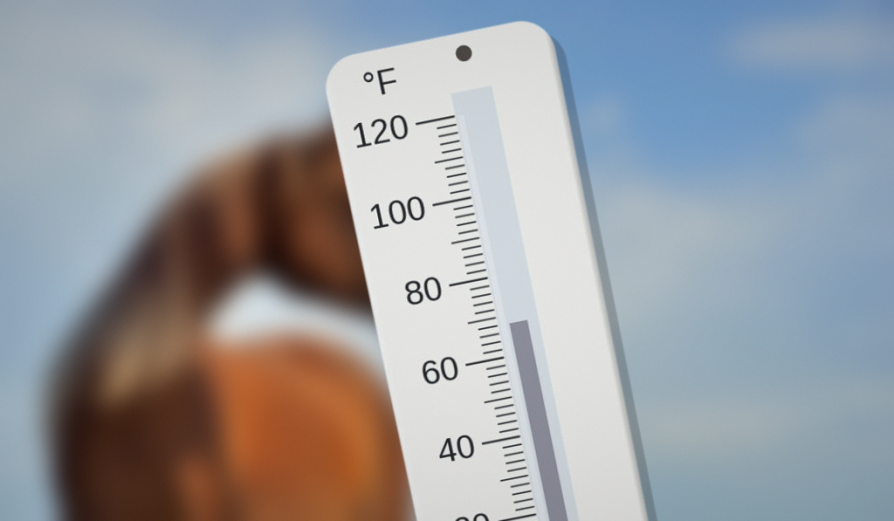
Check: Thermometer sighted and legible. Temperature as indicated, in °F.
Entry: 68 °F
